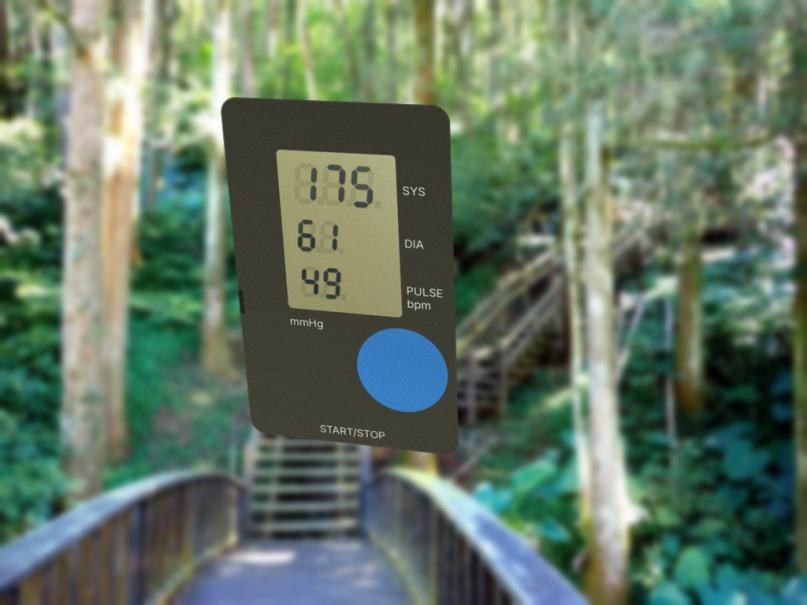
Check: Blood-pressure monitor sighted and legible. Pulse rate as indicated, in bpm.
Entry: 49 bpm
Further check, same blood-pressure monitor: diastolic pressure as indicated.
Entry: 61 mmHg
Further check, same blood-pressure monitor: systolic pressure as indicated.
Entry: 175 mmHg
